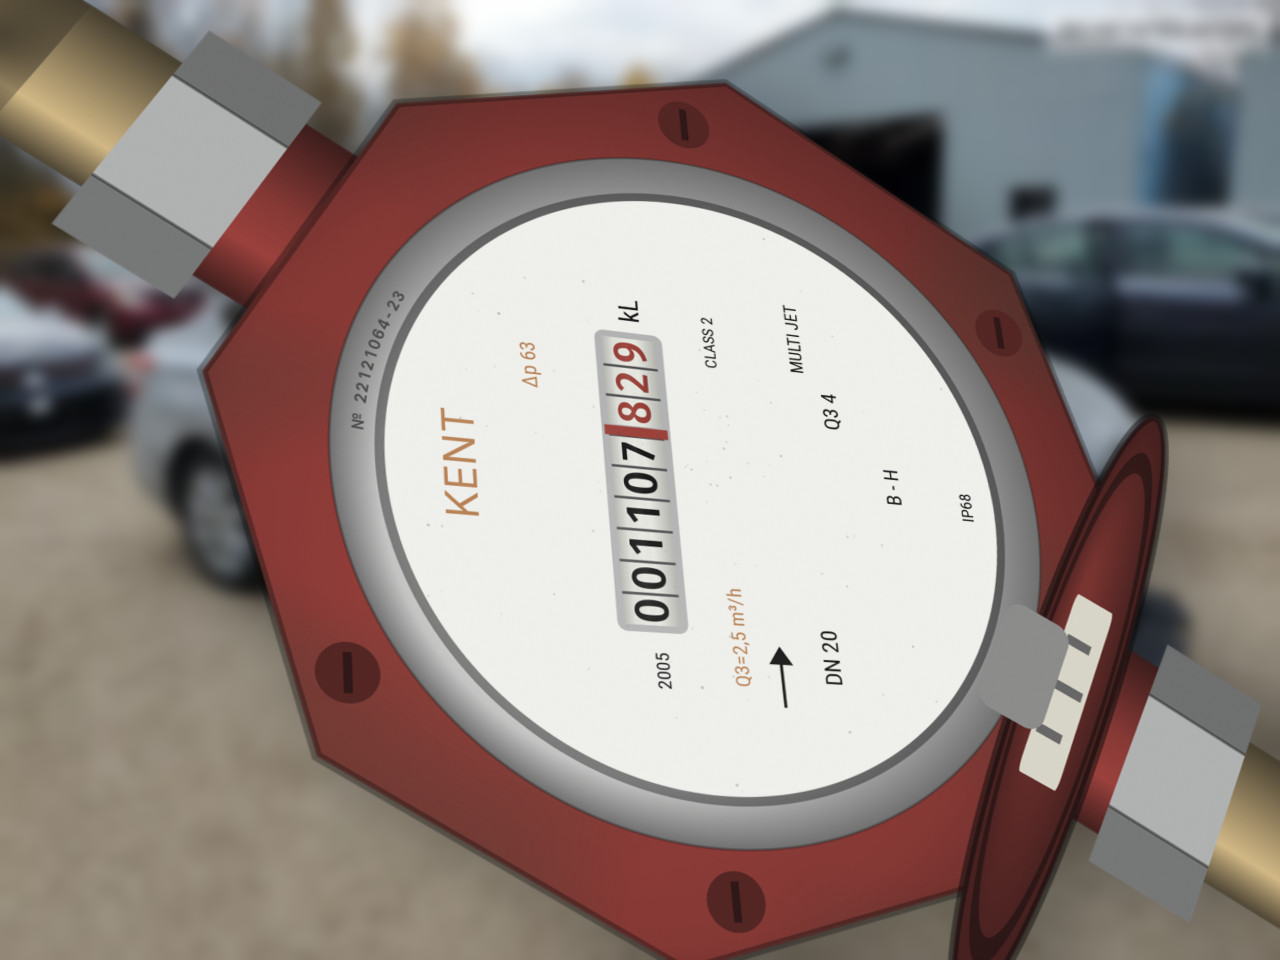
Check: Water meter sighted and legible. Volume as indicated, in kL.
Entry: 1107.829 kL
